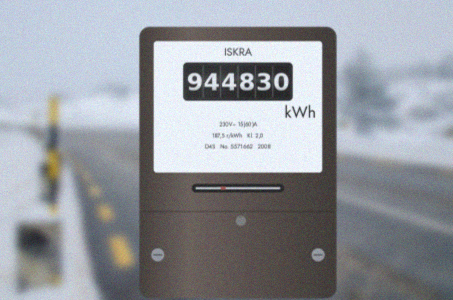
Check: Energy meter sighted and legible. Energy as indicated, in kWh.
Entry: 944830 kWh
